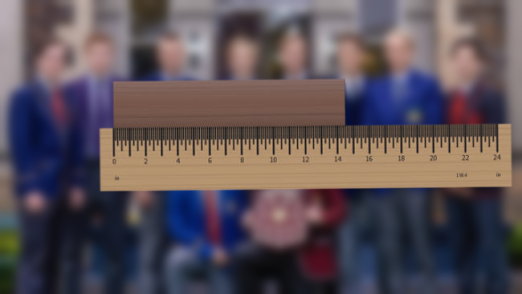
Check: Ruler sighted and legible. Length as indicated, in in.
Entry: 14.5 in
